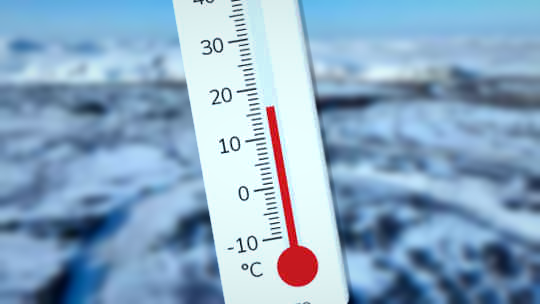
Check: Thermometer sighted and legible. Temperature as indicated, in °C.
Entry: 16 °C
